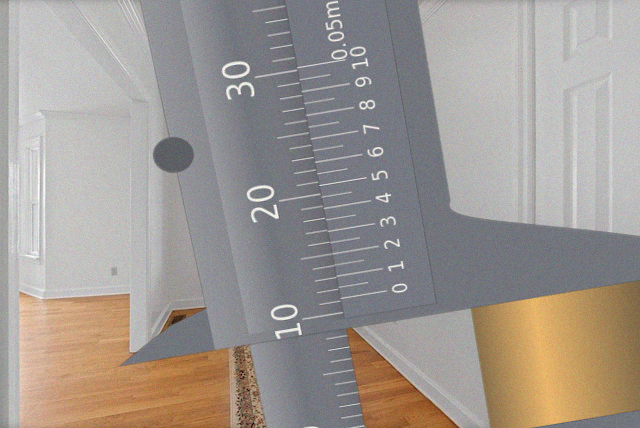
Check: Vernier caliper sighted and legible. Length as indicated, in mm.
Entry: 11.2 mm
